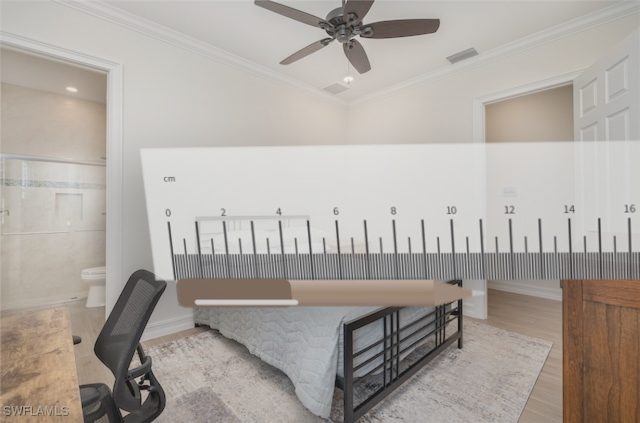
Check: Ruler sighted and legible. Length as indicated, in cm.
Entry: 11 cm
